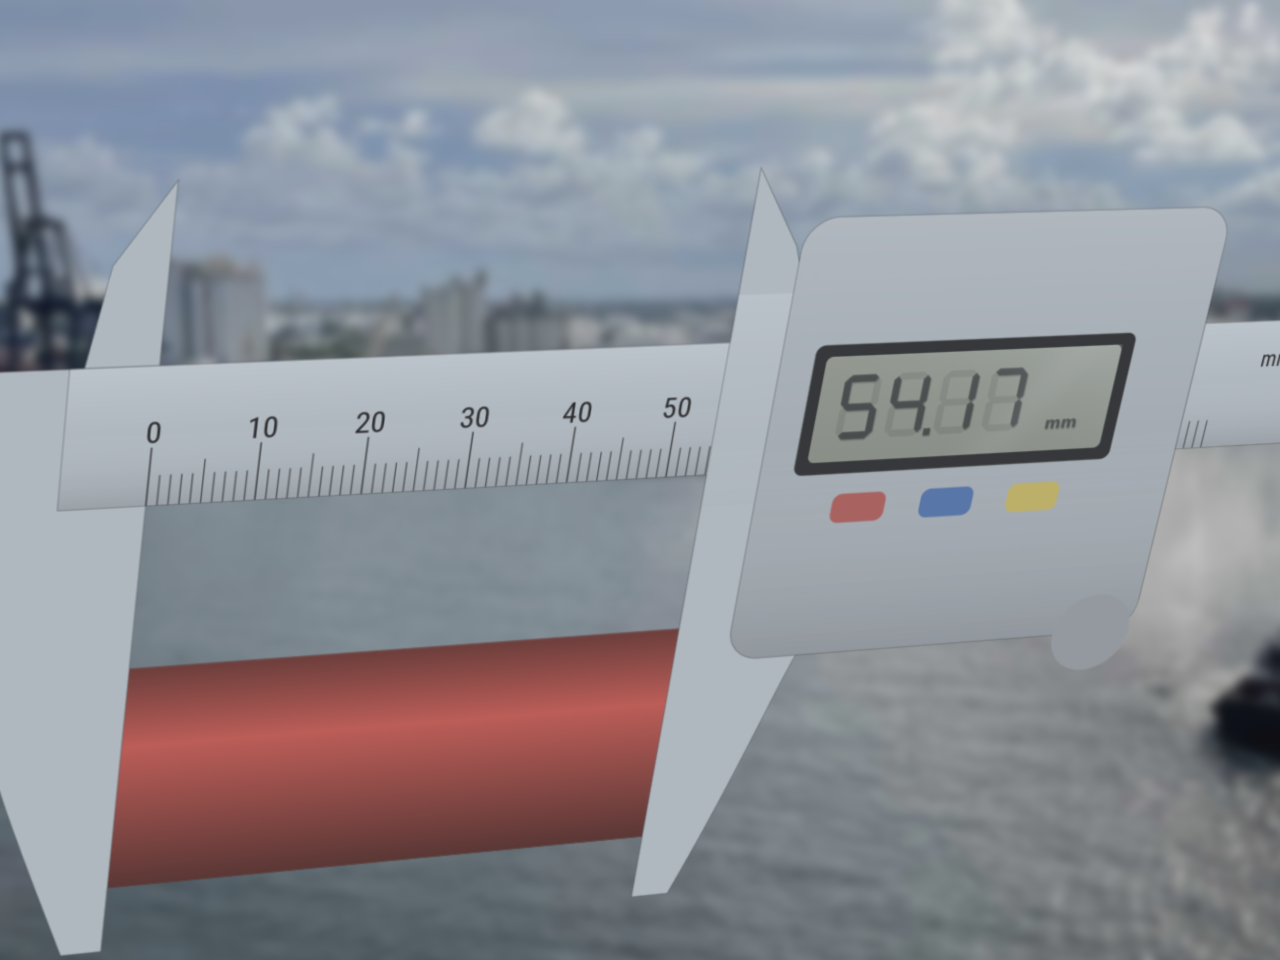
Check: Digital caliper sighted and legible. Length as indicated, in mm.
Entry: 54.17 mm
